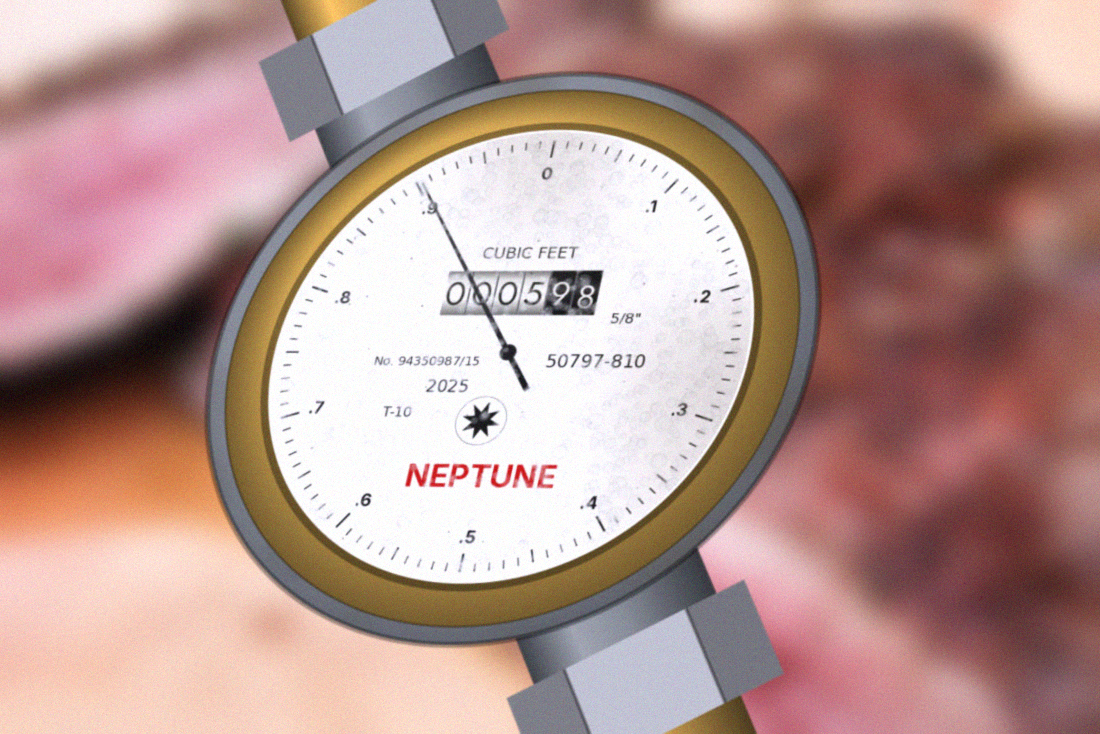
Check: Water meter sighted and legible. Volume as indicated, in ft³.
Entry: 597.90 ft³
